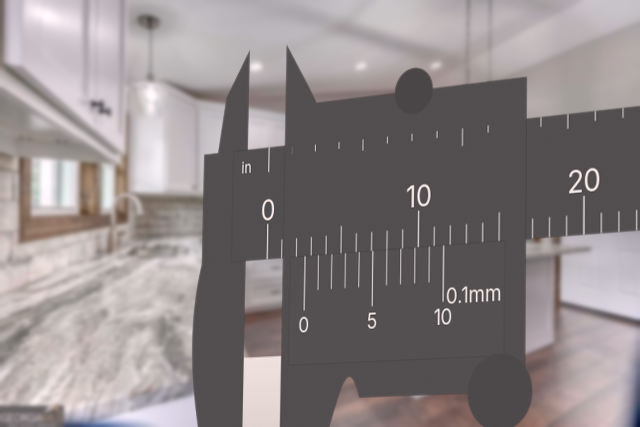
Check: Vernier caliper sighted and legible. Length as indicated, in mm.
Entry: 2.6 mm
